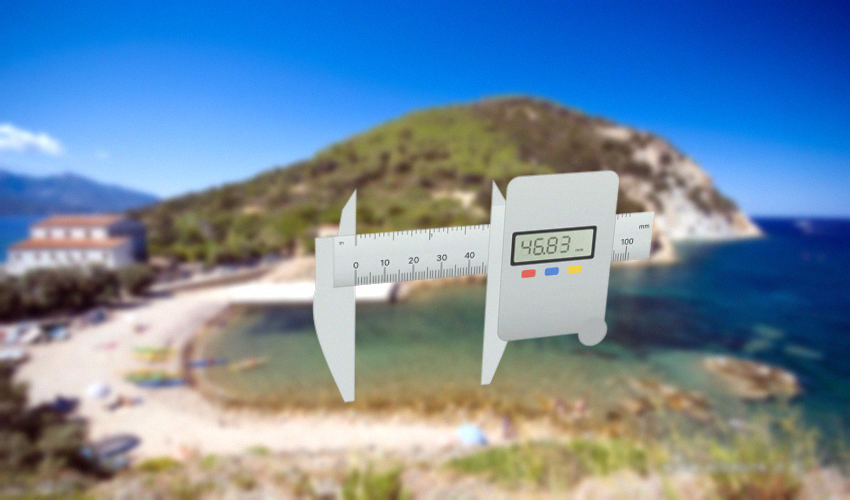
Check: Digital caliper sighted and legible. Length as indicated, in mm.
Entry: 46.83 mm
